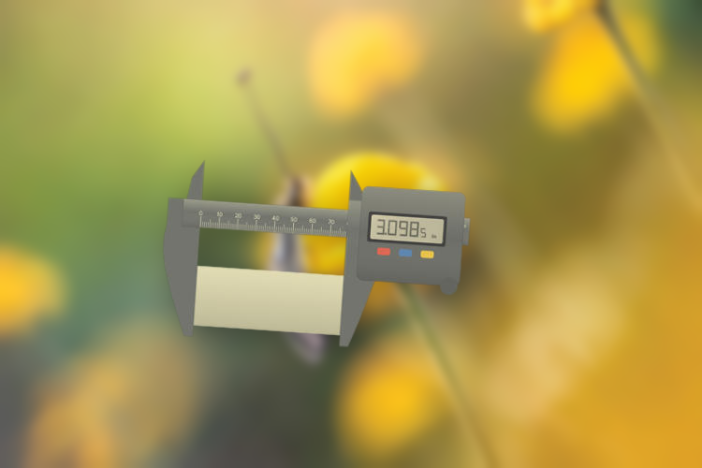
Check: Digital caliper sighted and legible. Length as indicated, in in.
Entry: 3.0985 in
